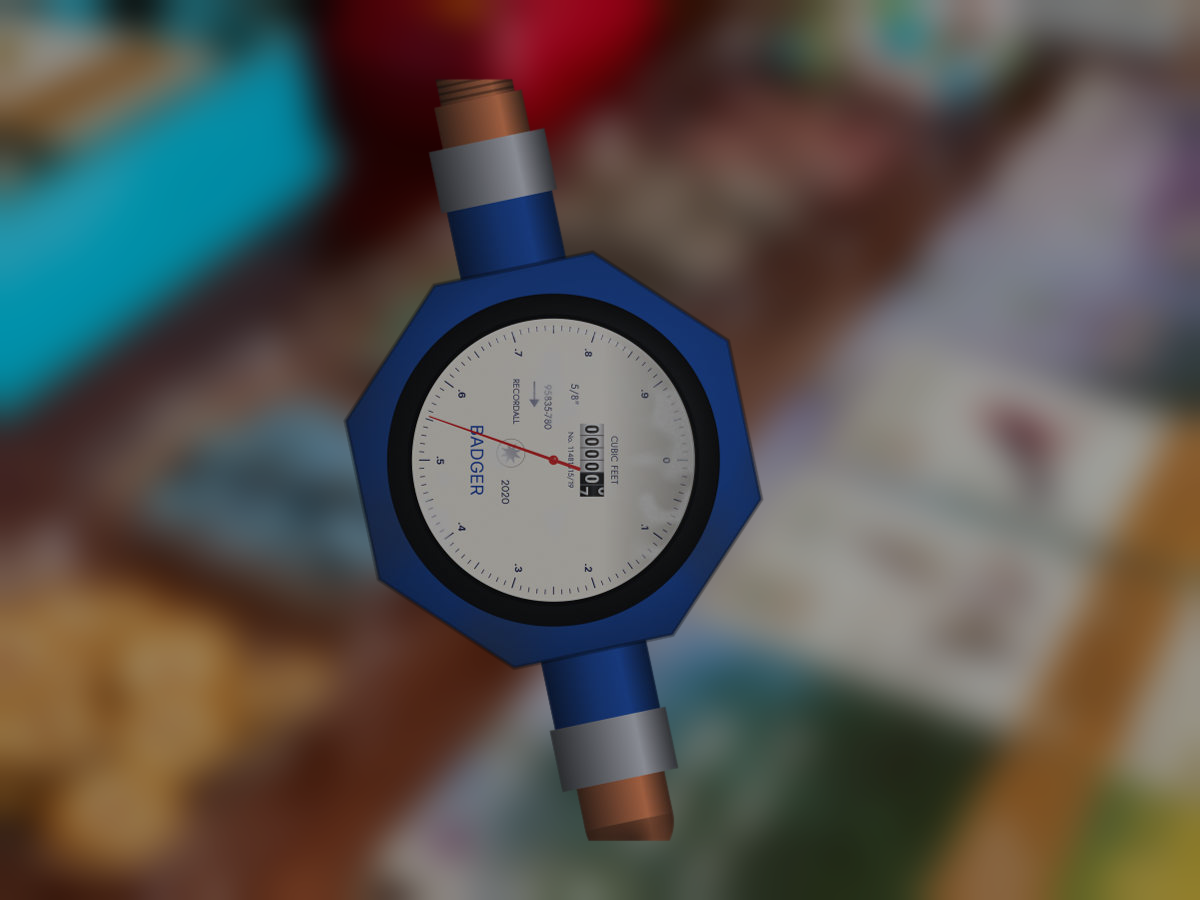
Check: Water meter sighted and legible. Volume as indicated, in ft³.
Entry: 6.55 ft³
